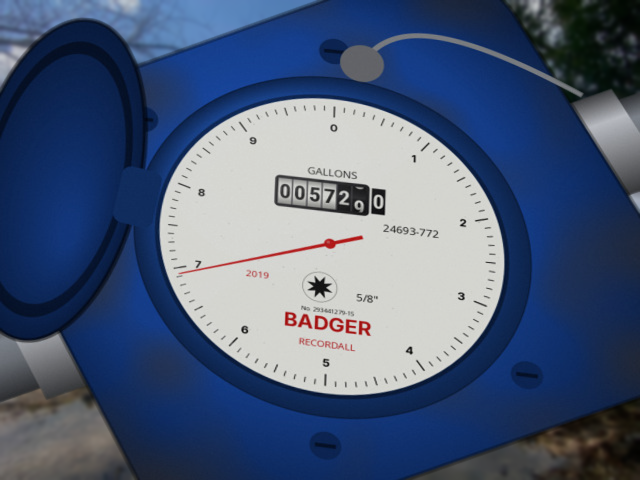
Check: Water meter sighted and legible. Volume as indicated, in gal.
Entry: 57286.9 gal
